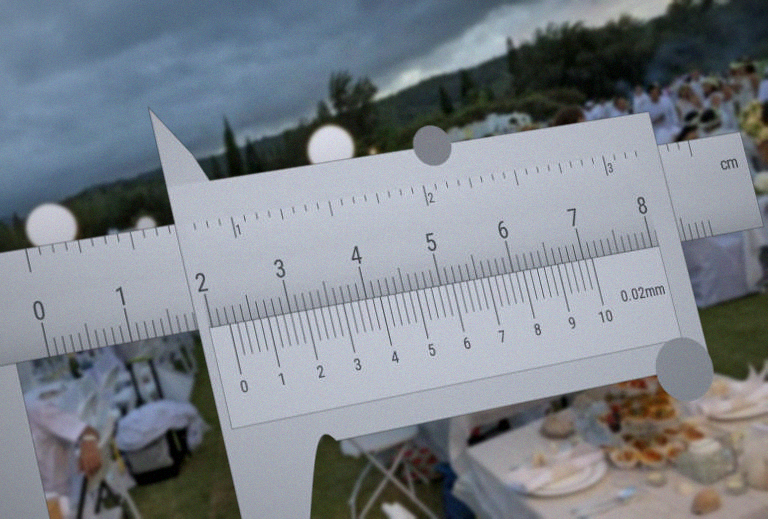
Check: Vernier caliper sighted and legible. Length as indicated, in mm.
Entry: 22.2 mm
